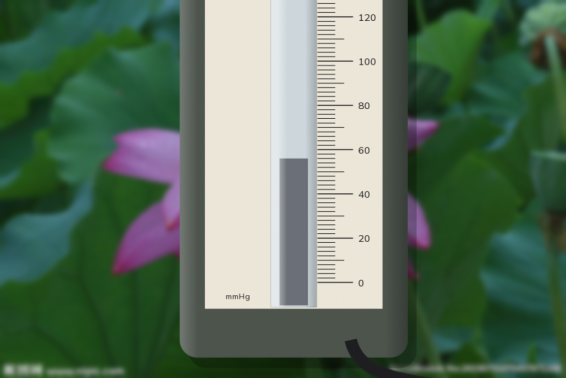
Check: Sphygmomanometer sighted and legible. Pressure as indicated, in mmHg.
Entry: 56 mmHg
